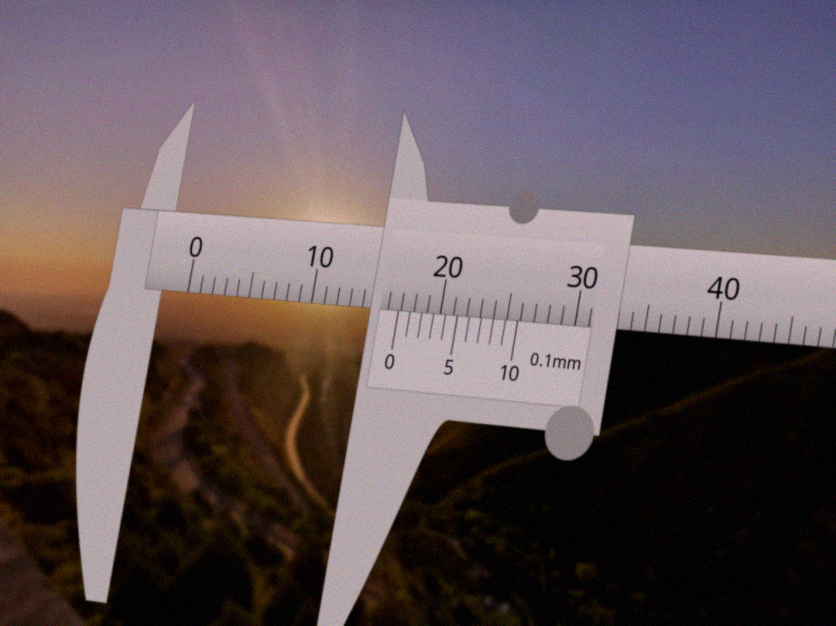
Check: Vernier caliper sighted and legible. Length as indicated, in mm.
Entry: 16.8 mm
